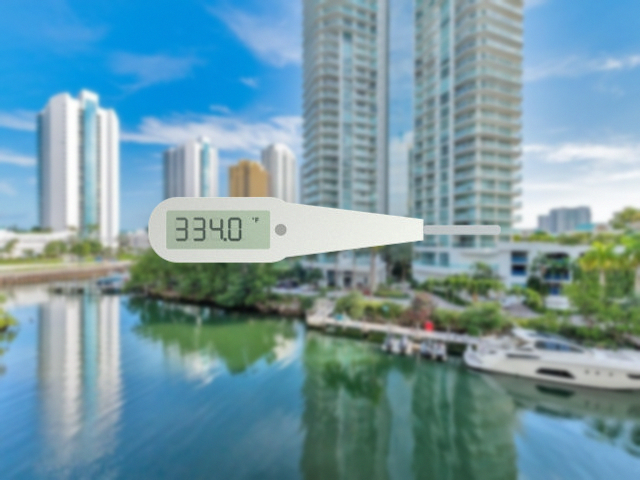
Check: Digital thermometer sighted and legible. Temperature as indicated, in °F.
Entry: 334.0 °F
